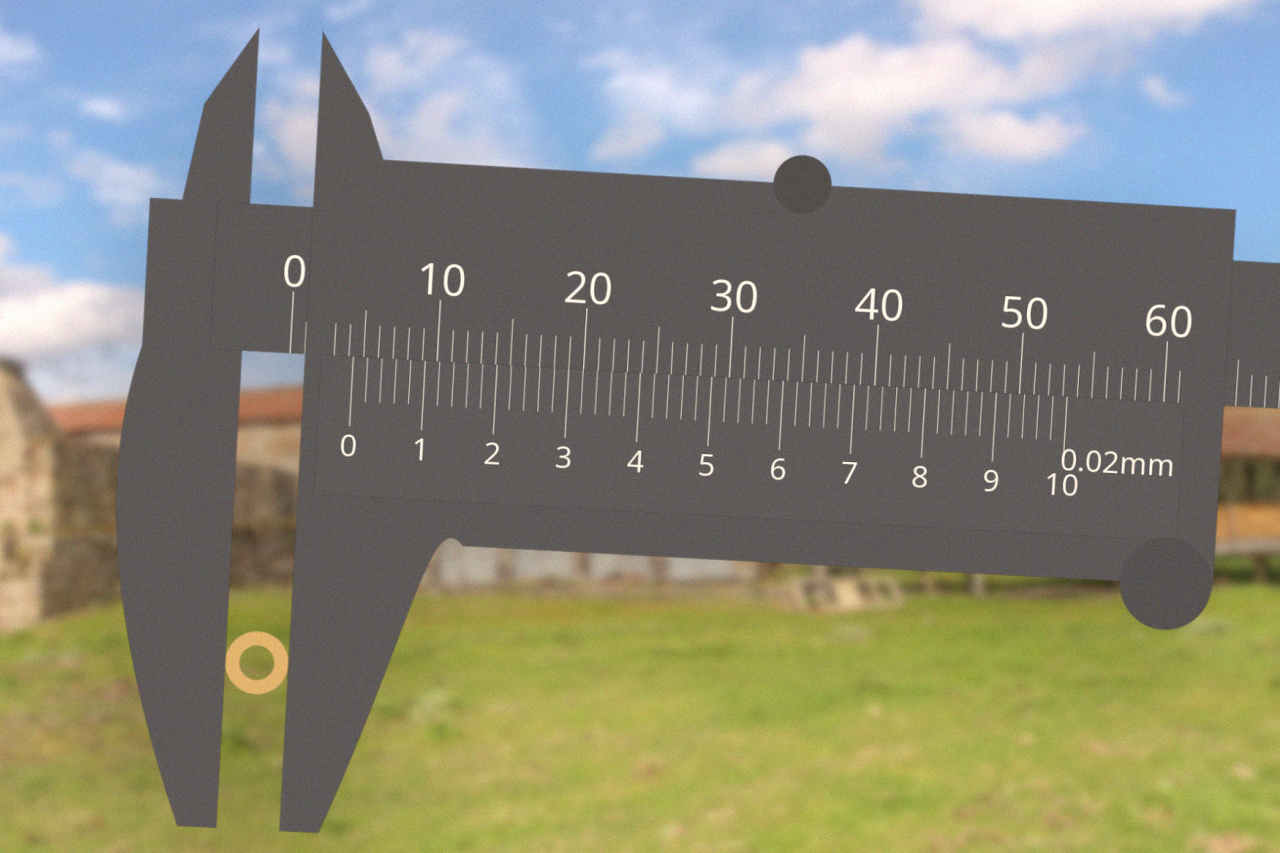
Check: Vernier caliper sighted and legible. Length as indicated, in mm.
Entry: 4.3 mm
